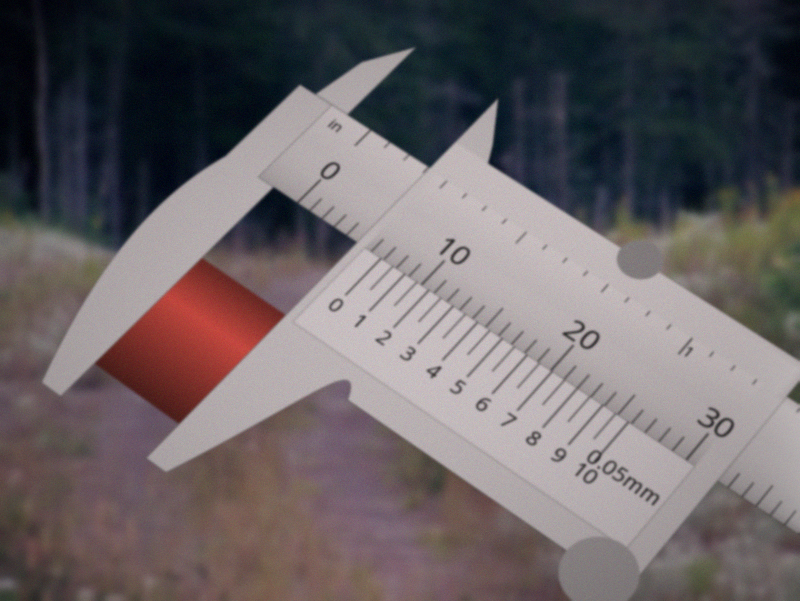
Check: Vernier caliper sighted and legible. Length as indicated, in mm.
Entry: 6.8 mm
